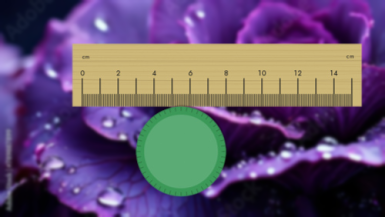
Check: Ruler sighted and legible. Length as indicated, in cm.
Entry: 5 cm
